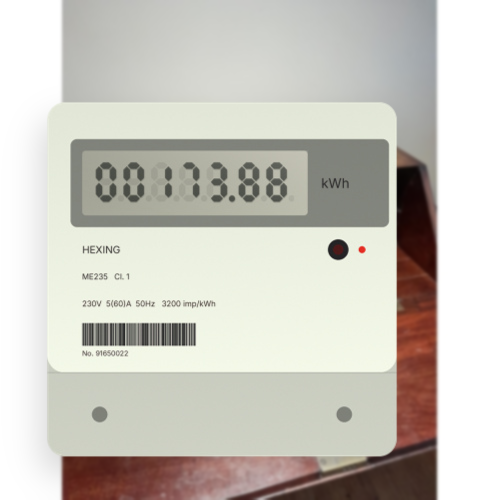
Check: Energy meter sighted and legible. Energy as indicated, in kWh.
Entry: 173.88 kWh
